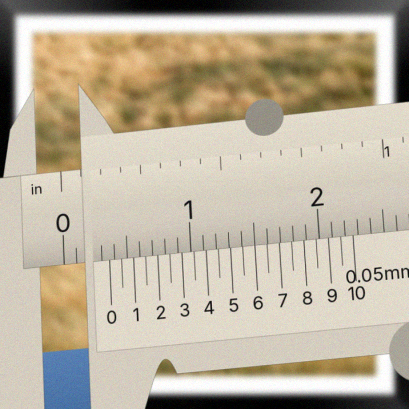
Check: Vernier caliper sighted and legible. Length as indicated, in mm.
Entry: 3.6 mm
